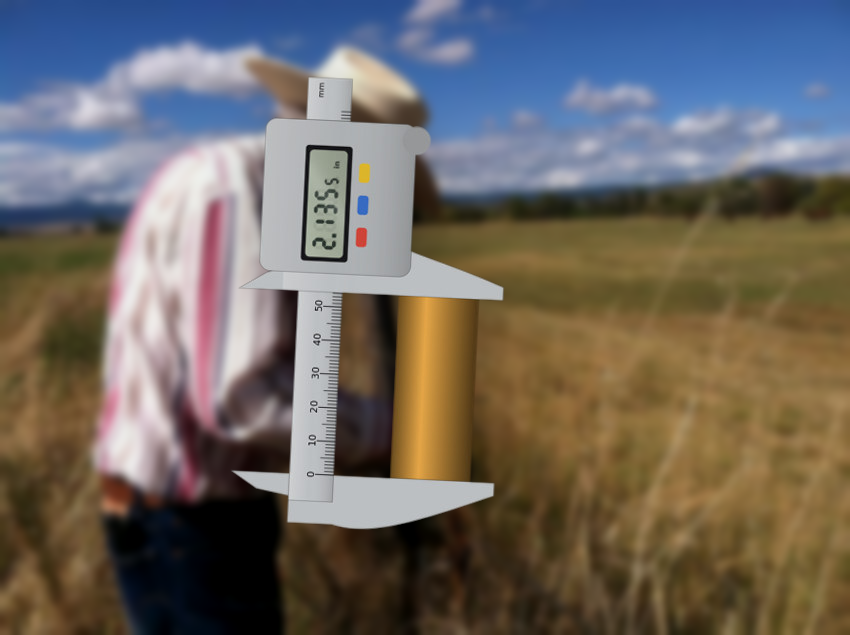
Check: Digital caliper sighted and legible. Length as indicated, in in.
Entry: 2.1355 in
